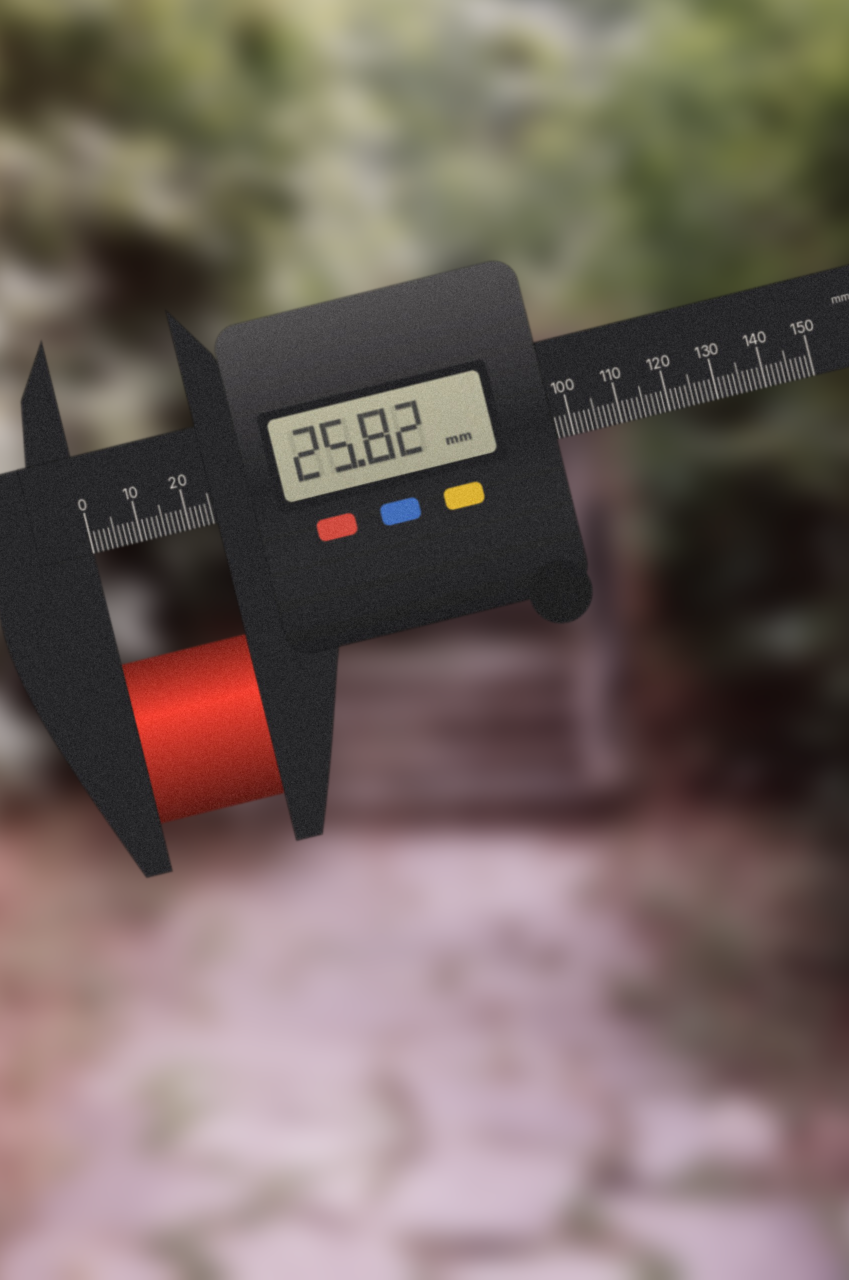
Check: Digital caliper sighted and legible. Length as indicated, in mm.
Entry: 25.82 mm
